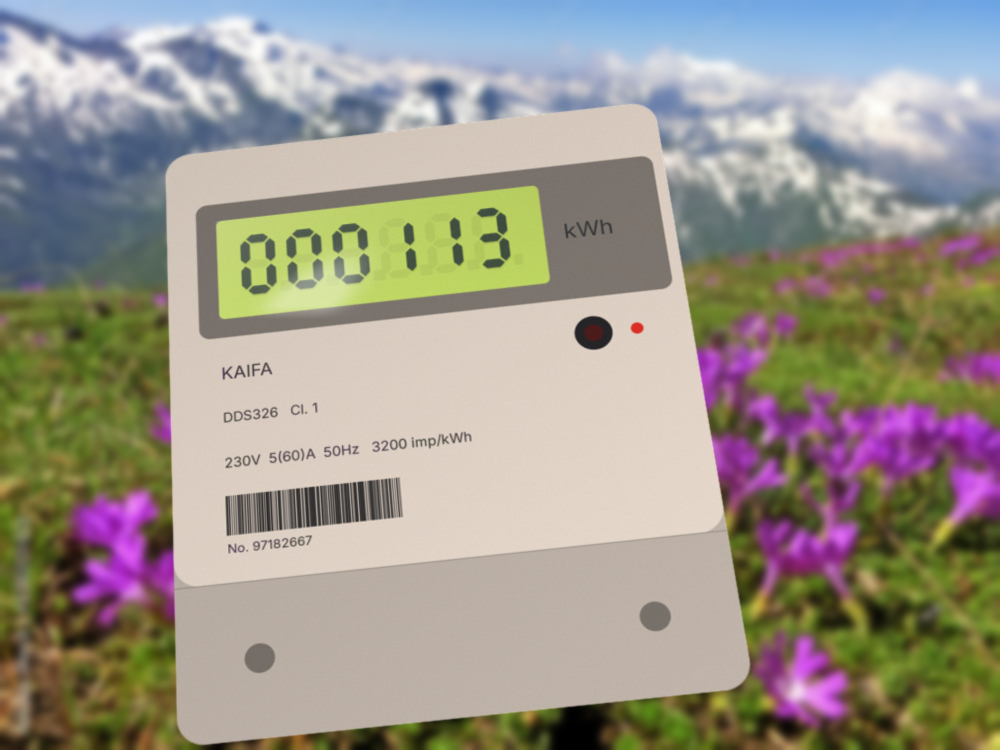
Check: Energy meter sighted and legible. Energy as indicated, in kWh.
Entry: 113 kWh
